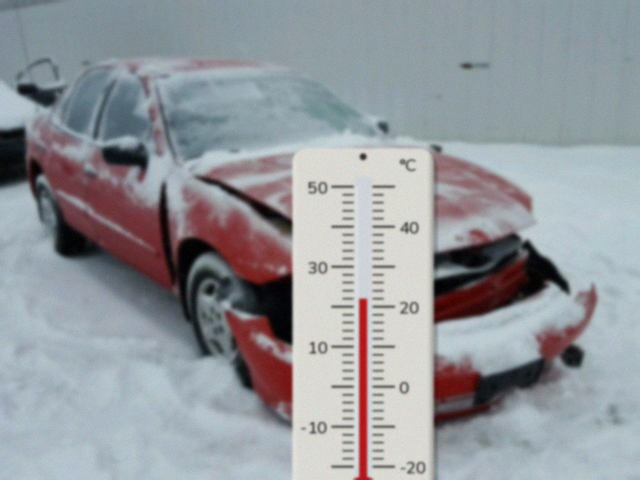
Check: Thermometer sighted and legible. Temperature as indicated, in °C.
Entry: 22 °C
